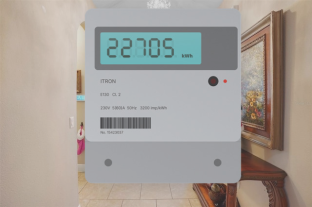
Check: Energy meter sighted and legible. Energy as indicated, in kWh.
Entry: 22705 kWh
